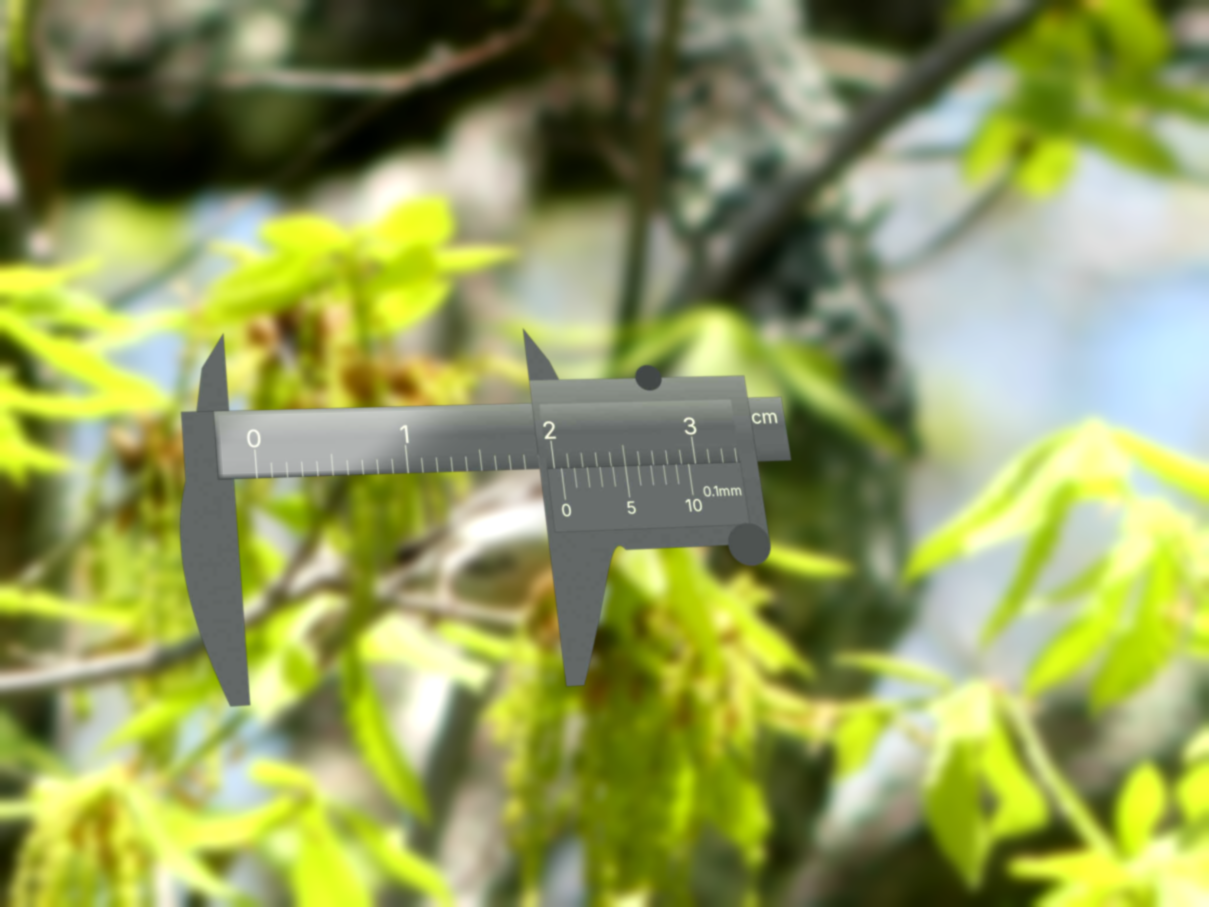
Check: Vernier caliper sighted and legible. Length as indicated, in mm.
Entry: 20.5 mm
